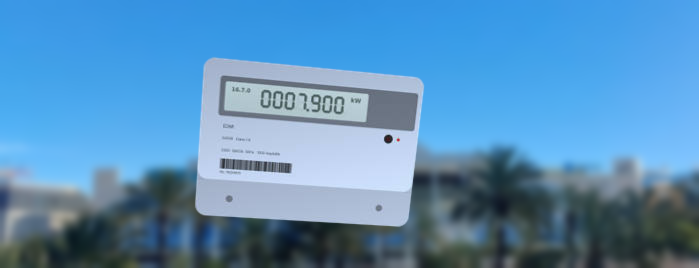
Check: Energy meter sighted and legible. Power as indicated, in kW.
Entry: 7.900 kW
